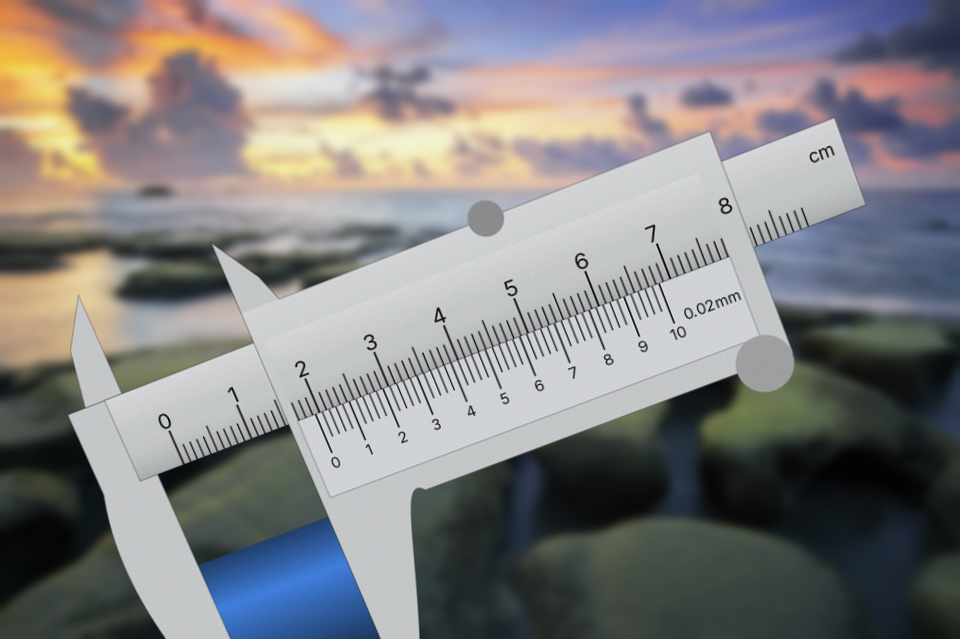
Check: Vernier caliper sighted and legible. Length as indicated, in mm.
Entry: 19.4 mm
